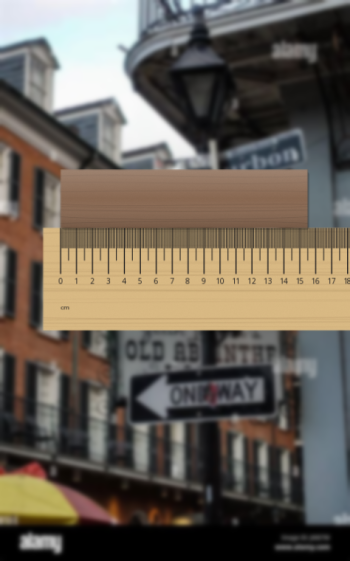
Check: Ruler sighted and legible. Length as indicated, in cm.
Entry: 15.5 cm
